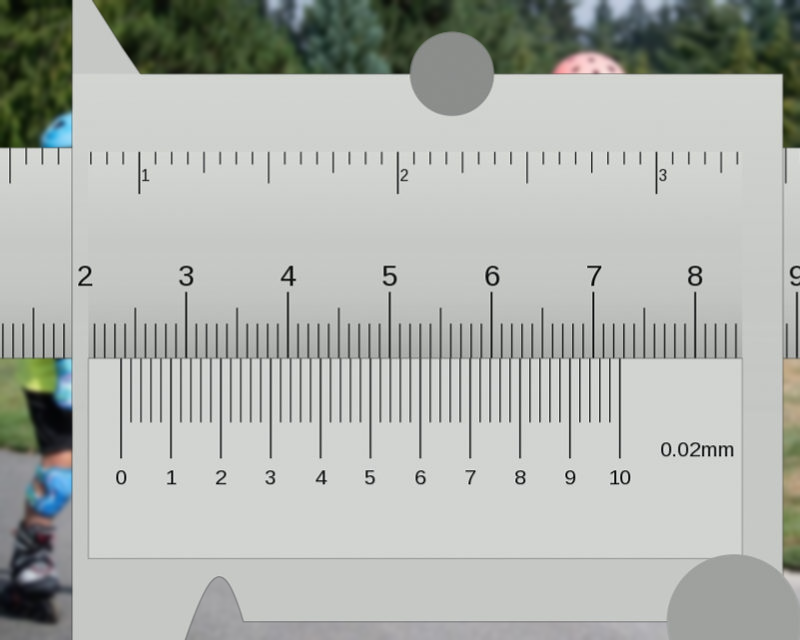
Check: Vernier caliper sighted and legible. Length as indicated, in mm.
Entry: 23.6 mm
